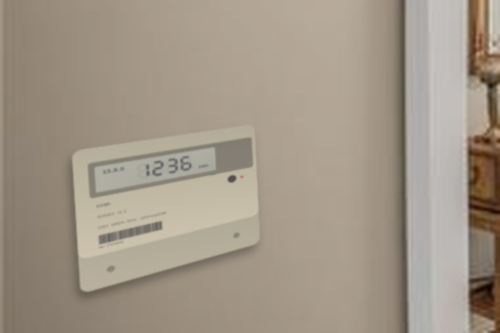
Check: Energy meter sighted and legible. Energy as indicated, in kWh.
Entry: 1236 kWh
